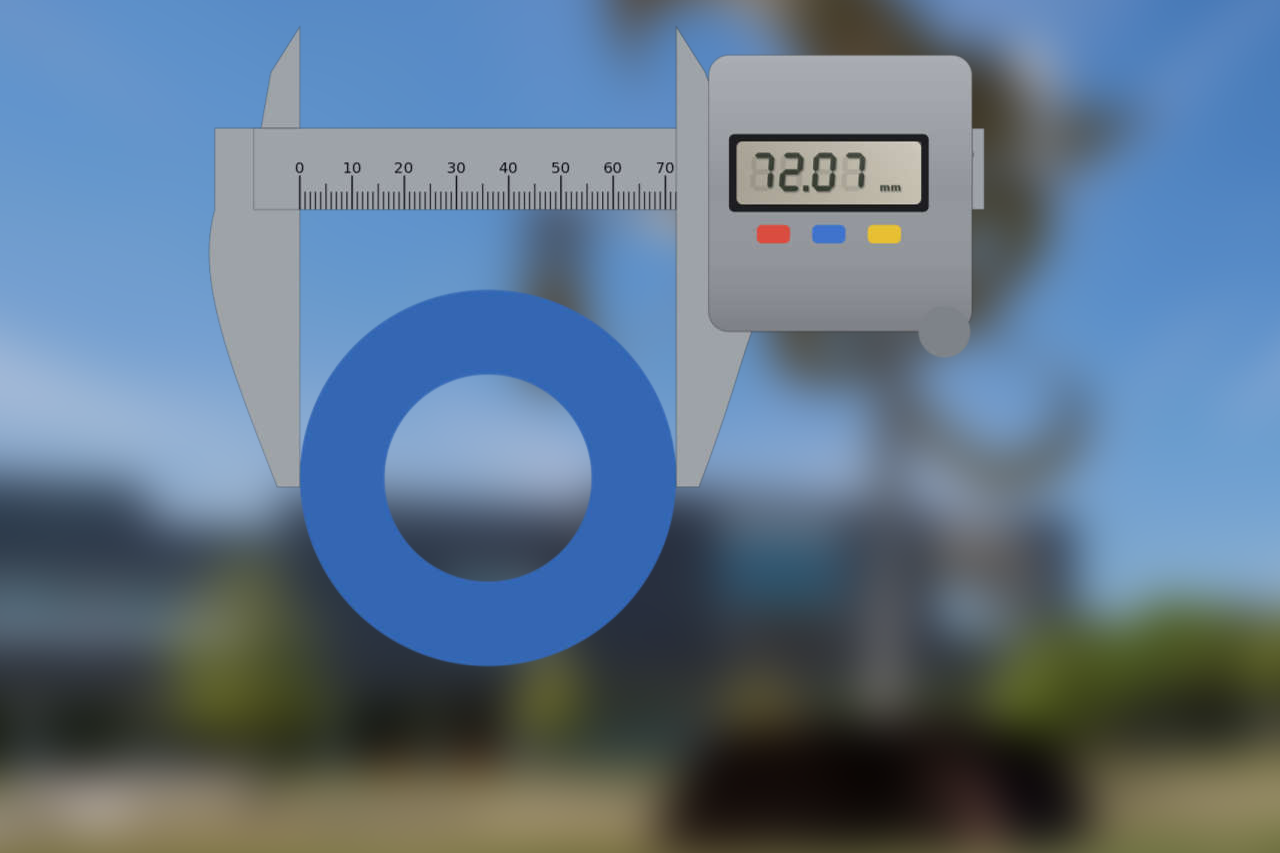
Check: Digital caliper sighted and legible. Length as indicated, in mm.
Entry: 72.07 mm
